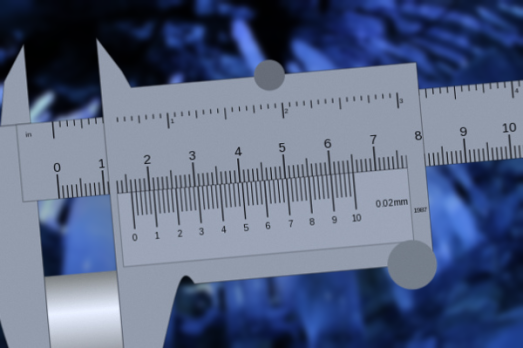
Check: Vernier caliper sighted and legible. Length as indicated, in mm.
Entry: 16.0 mm
